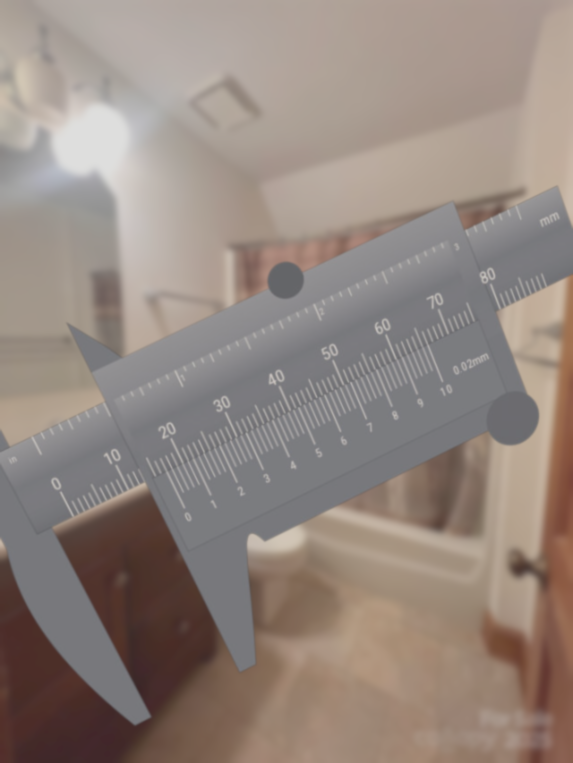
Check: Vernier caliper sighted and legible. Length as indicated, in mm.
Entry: 17.0 mm
